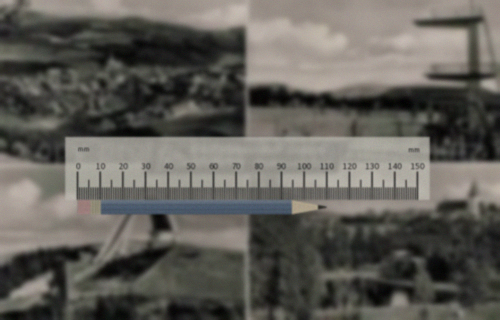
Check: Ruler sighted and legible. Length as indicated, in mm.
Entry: 110 mm
